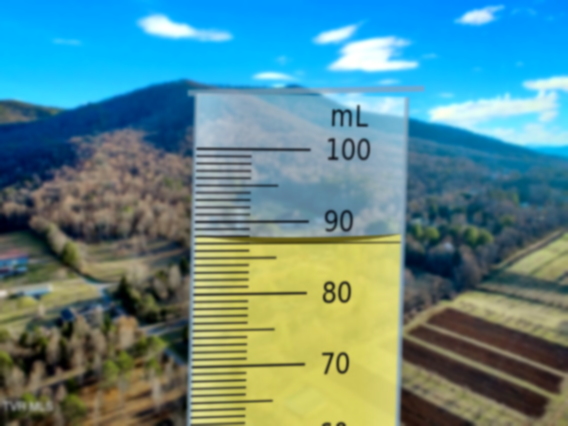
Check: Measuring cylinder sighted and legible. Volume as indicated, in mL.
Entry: 87 mL
